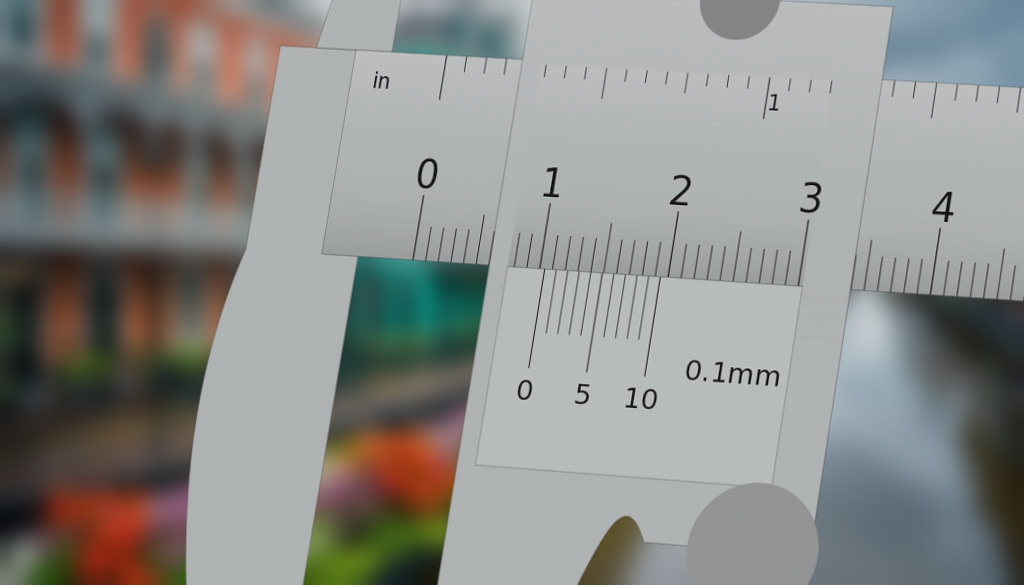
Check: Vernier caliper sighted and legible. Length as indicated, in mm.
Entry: 10.4 mm
